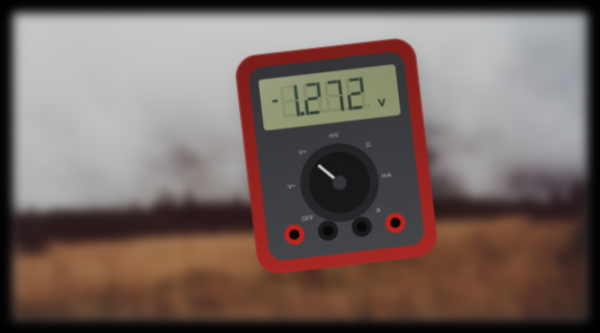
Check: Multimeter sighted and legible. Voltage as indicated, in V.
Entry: -1.272 V
